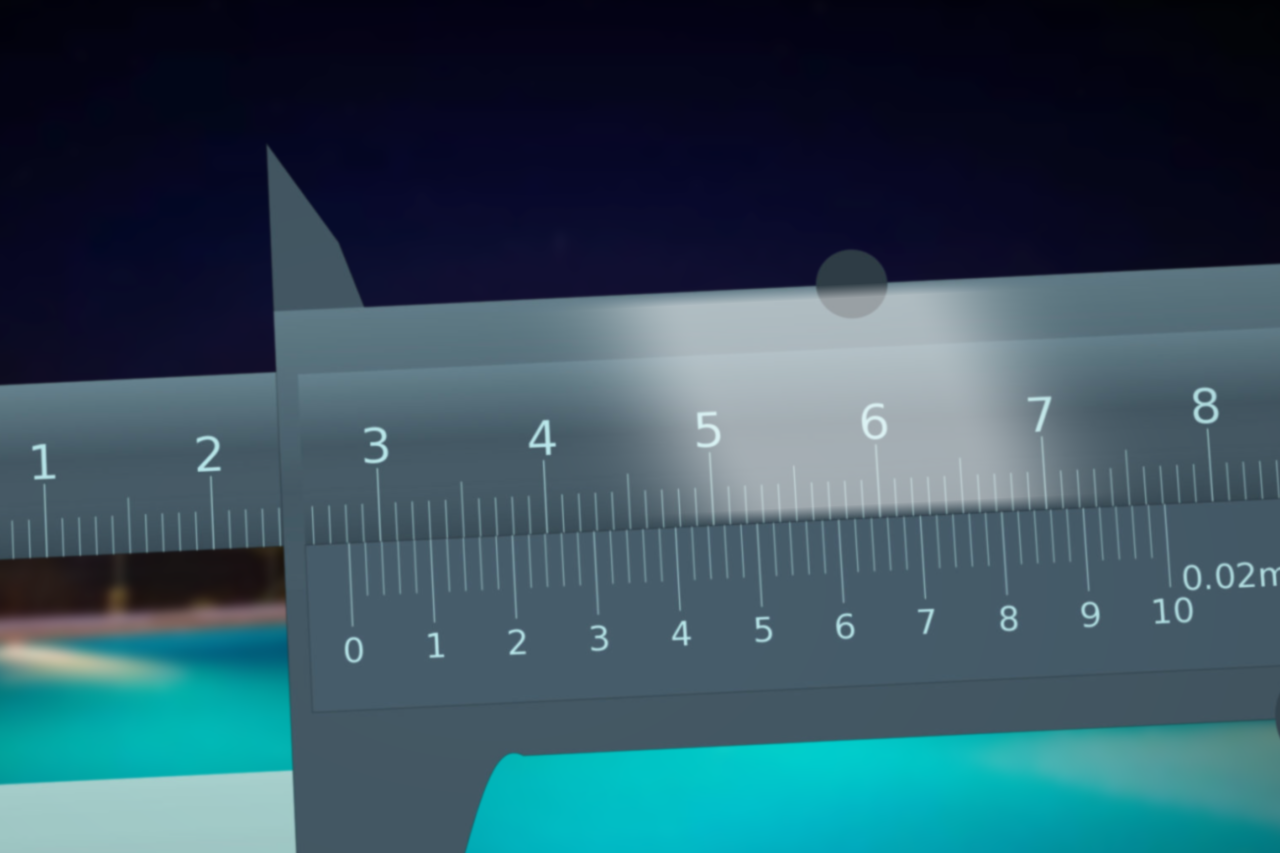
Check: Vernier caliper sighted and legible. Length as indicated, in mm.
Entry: 28.1 mm
